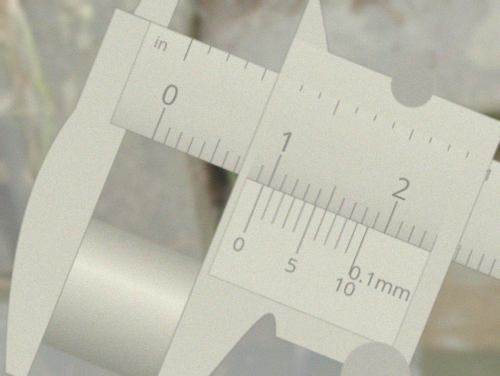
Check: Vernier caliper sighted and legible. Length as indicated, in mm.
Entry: 9.6 mm
